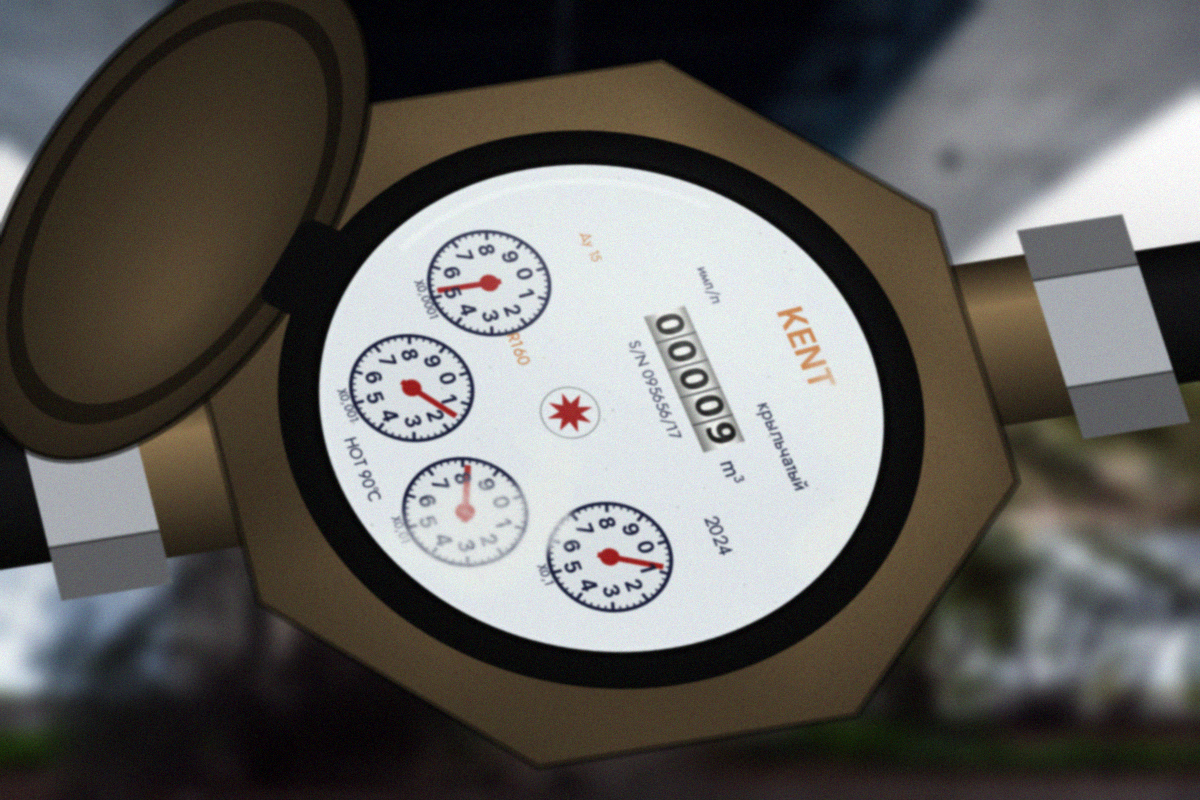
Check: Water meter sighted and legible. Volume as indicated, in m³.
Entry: 9.0815 m³
